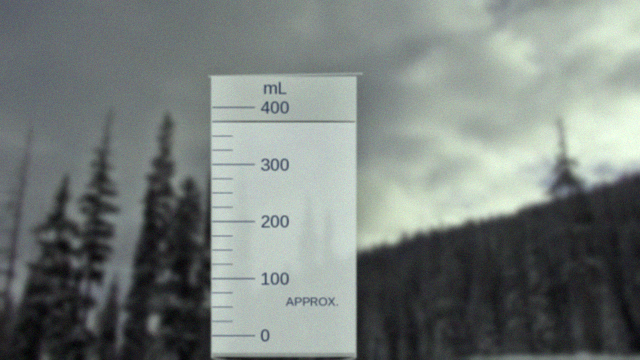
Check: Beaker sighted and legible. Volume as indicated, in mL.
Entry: 375 mL
